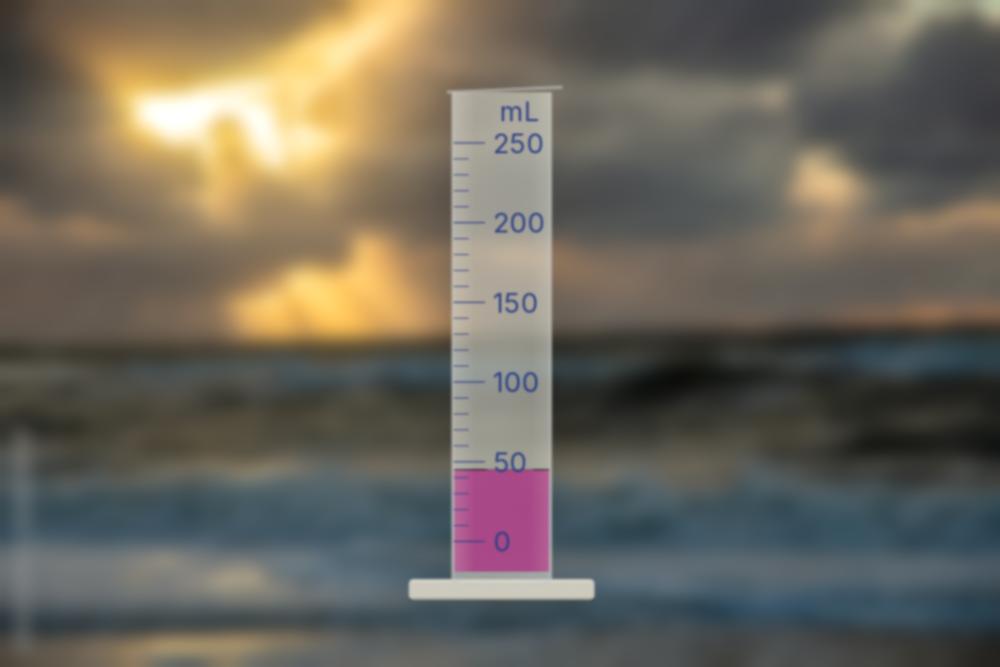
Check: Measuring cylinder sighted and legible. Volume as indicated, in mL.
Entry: 45 mL
